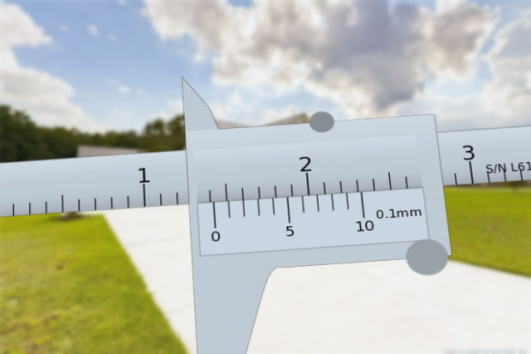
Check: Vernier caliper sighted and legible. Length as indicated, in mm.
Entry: 14.2 mm
